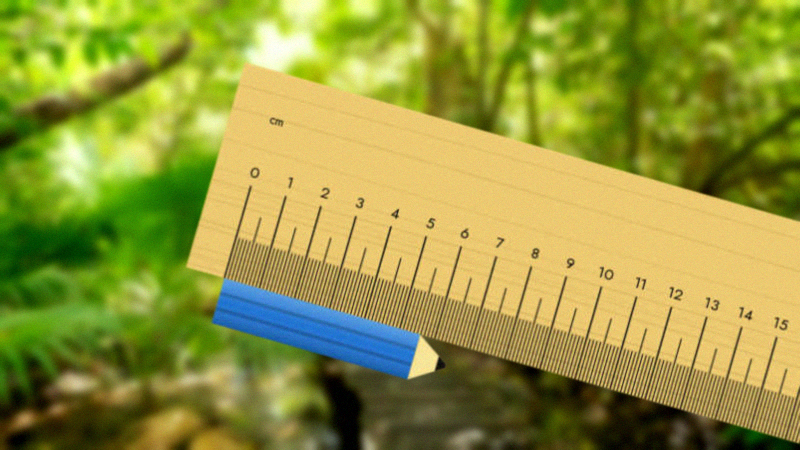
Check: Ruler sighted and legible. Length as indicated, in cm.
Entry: 6.5 cm
